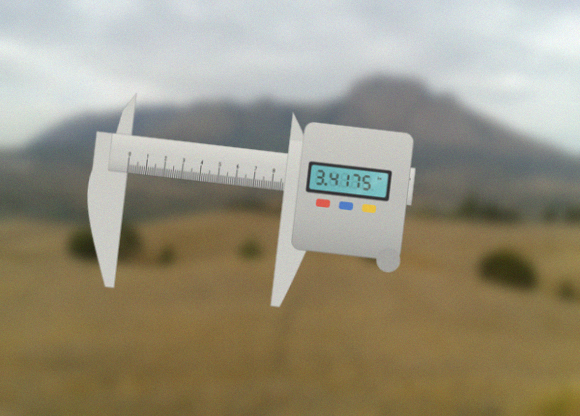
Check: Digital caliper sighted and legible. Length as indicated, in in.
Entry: 3.4175 in
